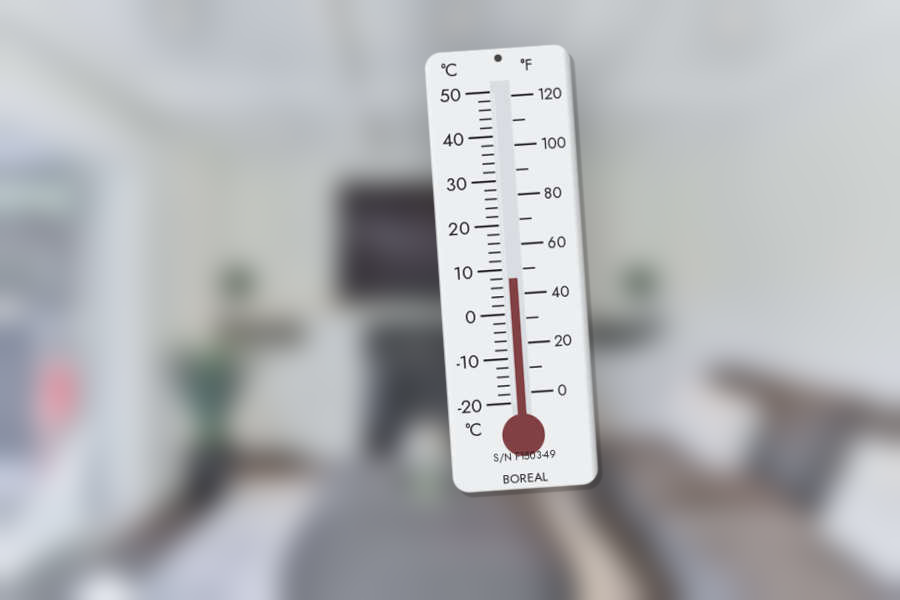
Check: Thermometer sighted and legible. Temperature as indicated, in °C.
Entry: 8 °C
